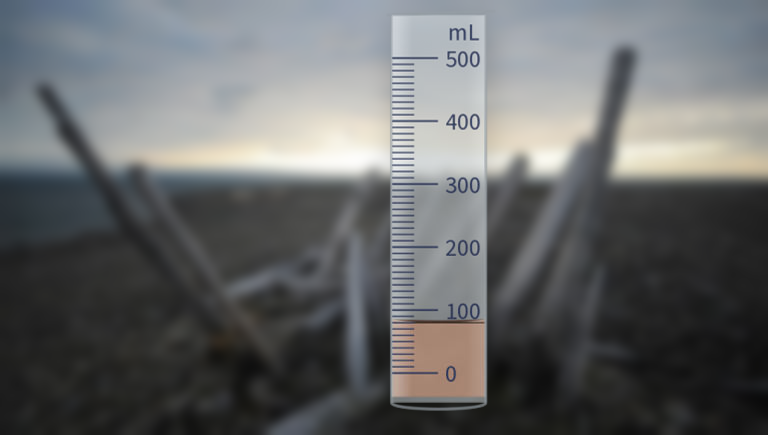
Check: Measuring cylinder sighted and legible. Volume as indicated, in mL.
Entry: 80 mL
